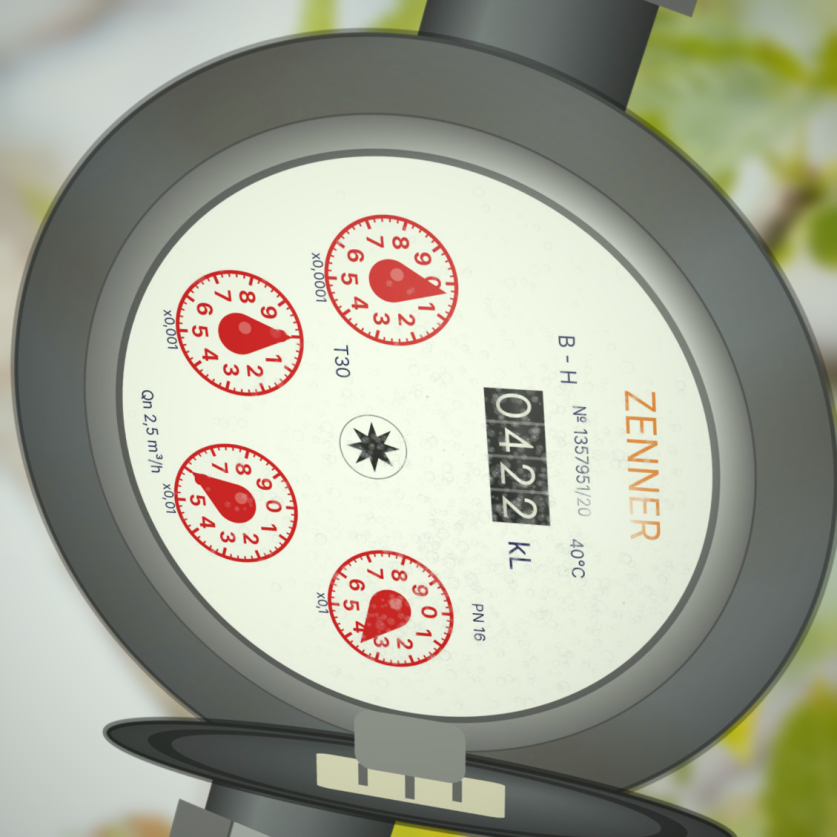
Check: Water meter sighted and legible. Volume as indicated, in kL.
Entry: 422.3600 kL
